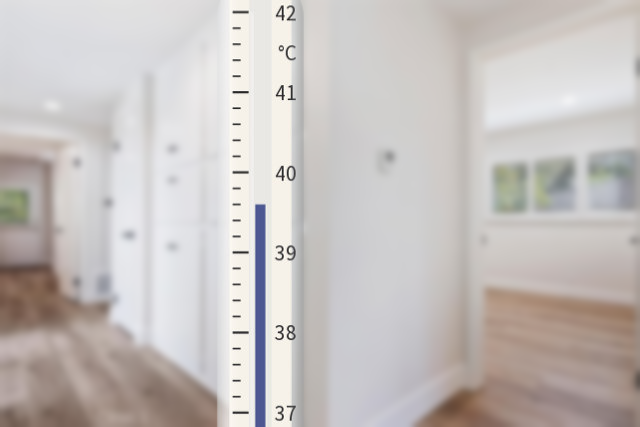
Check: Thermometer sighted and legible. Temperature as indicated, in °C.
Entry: 39.6 °C
